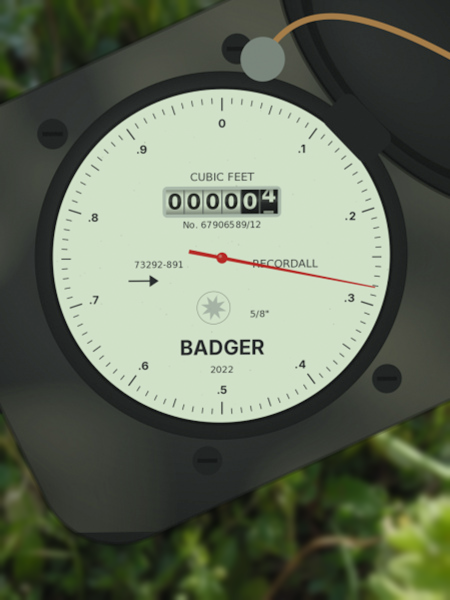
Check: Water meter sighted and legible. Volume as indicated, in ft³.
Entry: 4.28 ft³
